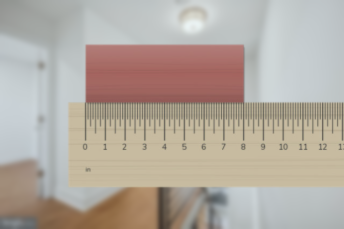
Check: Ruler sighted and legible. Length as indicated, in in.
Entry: 8 in
